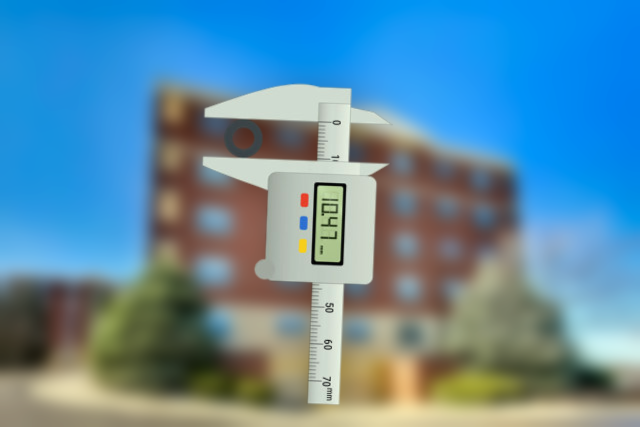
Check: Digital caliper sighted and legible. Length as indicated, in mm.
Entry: 10.47 mm
